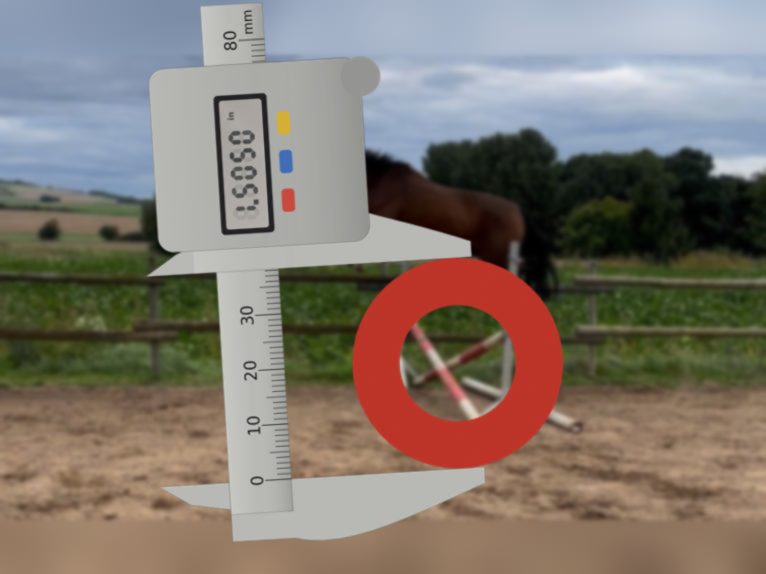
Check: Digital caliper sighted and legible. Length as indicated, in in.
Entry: 1.5050 in
